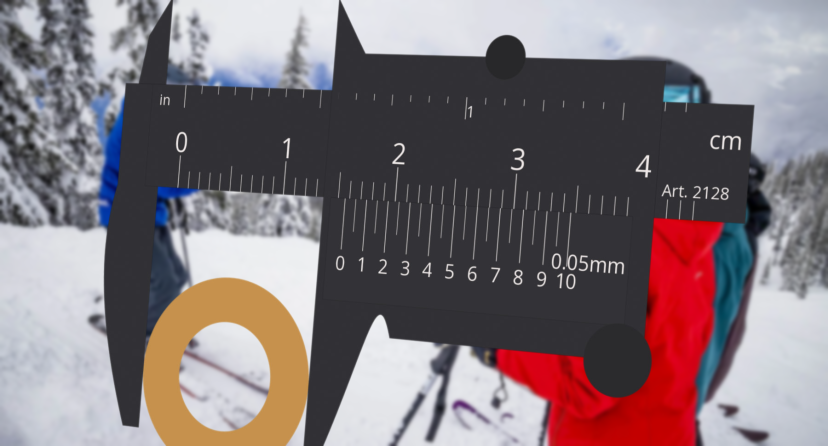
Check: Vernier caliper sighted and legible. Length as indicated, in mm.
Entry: 15.6 mm
